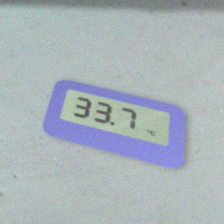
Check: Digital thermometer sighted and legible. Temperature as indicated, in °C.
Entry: 33.7 °C
